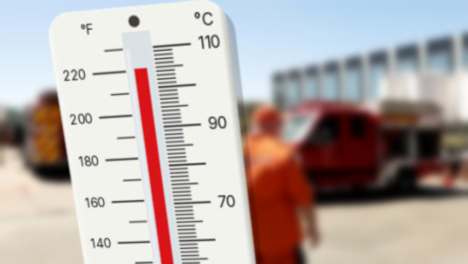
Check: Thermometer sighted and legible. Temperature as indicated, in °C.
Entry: 105 °C
